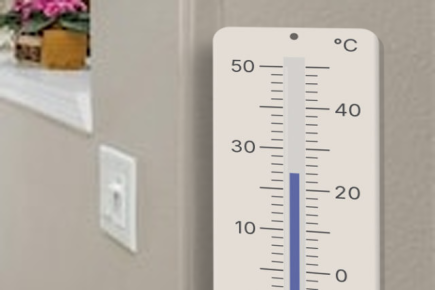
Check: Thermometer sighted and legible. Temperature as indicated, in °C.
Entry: 24 °C
